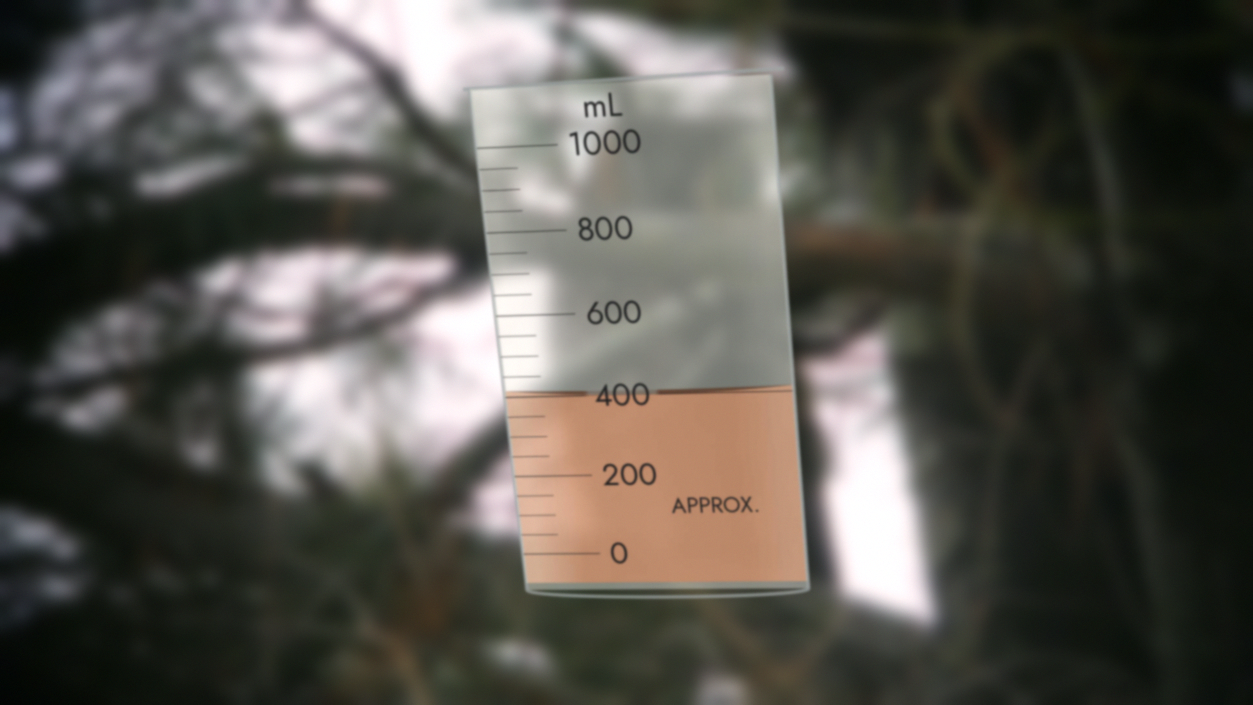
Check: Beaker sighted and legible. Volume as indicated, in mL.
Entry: 400 mL
